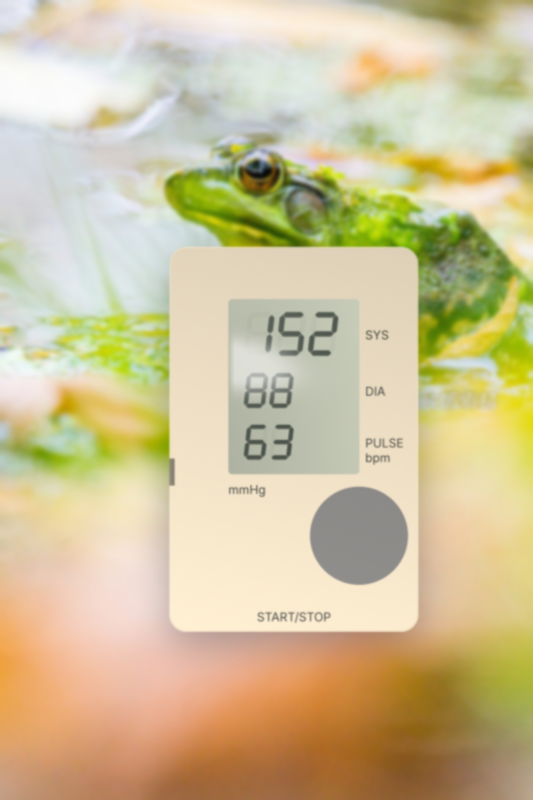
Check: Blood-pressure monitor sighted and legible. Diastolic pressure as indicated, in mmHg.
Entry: 88 mmHg
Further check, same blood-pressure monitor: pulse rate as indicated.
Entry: 63 bpm
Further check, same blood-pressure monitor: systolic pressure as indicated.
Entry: 152 mmHg
